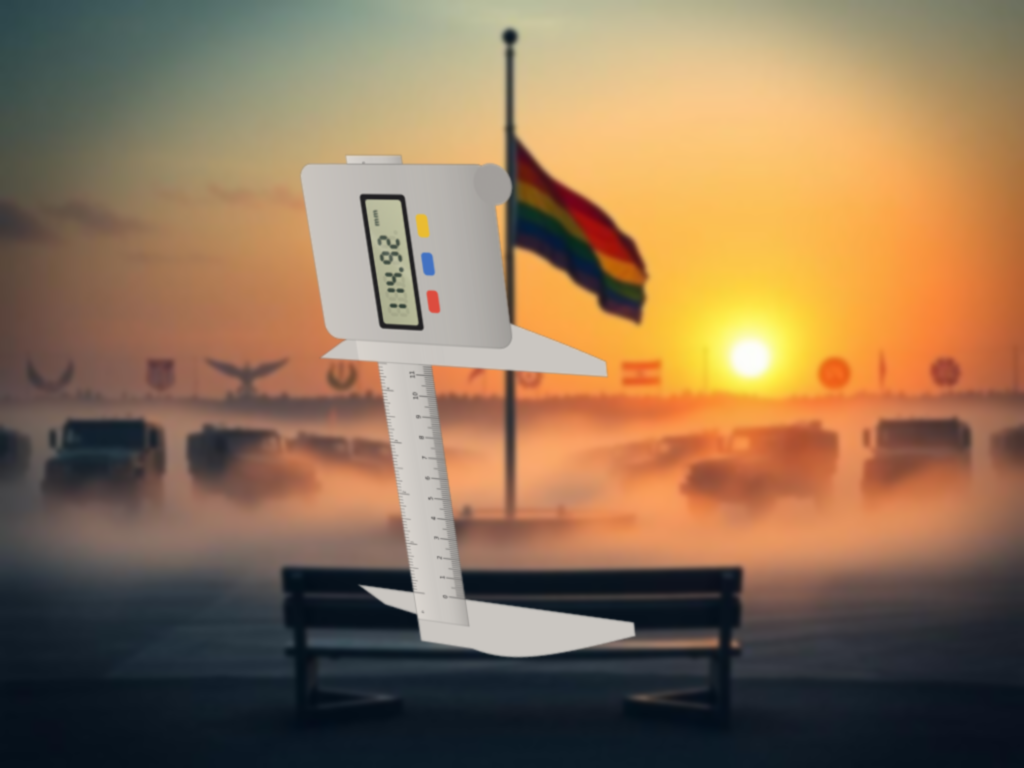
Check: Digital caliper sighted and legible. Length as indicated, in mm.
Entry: 114.92 mm
